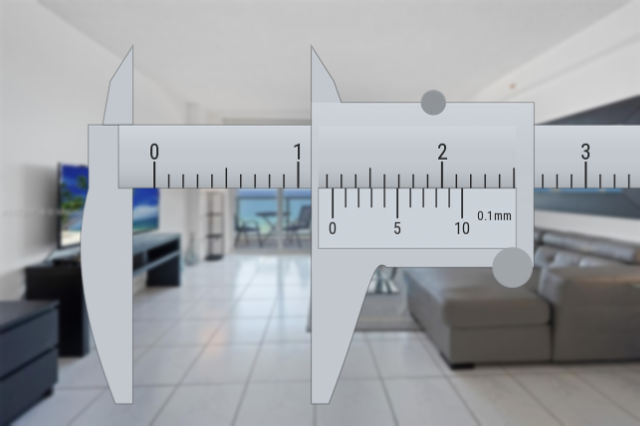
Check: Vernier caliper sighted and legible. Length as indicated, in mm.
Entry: 12.4 mm
